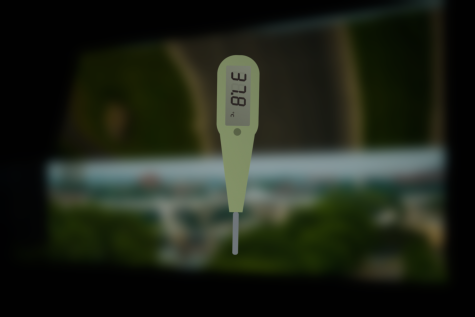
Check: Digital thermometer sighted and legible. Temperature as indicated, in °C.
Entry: 37.8 °C
